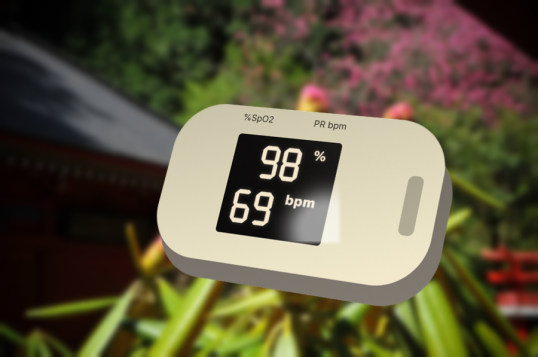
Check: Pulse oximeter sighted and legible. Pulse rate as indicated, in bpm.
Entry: 69 bpm
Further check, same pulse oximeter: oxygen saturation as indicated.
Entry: 98 %
